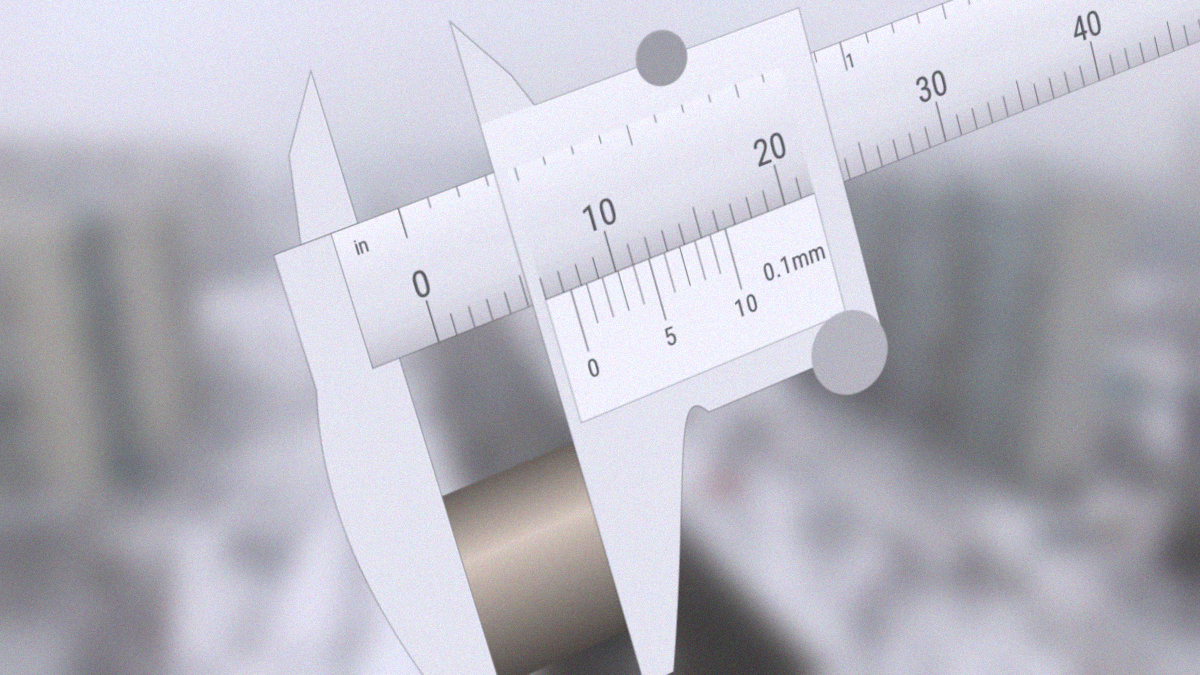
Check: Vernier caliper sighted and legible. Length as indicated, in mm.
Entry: 7.4 mm
